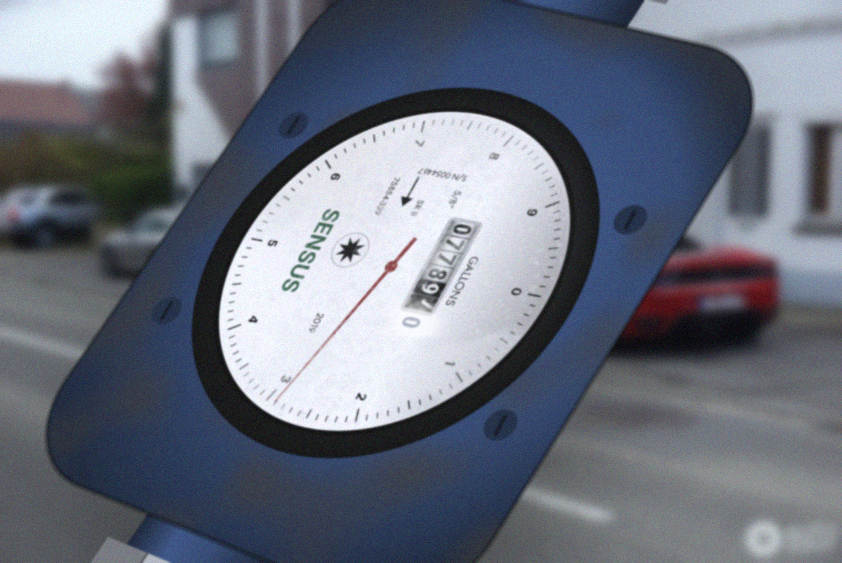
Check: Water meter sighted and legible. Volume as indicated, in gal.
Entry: 778972.9 gal
